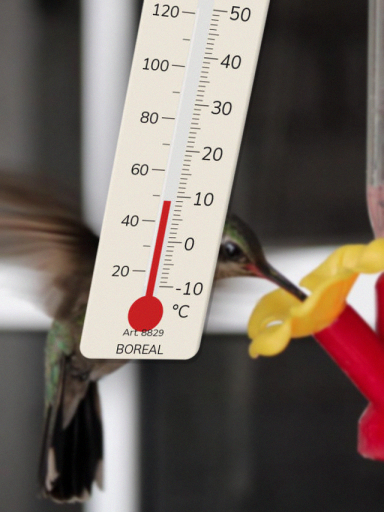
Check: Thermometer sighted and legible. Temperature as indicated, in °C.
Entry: 9 °C
